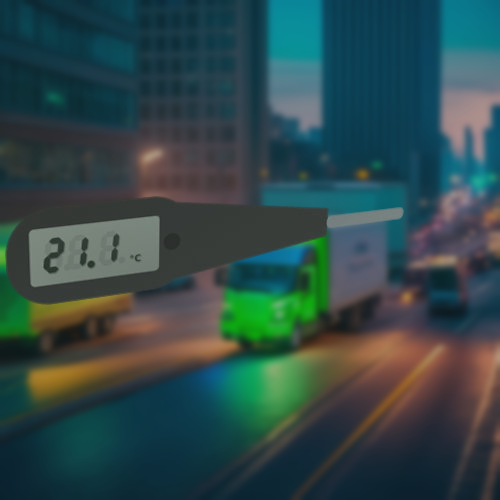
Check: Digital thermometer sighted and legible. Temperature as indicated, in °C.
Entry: 21.1 °C
